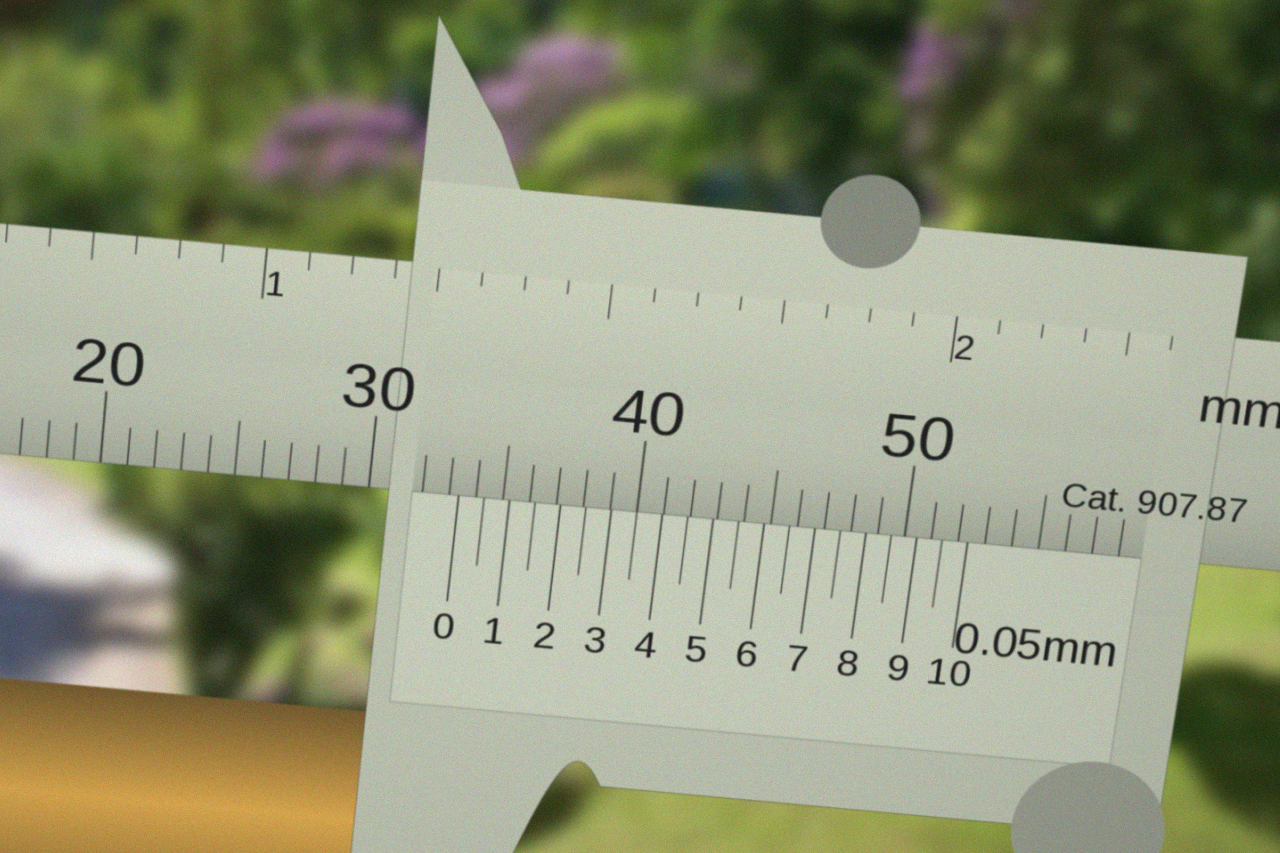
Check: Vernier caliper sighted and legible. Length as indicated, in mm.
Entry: 33.35 mm
